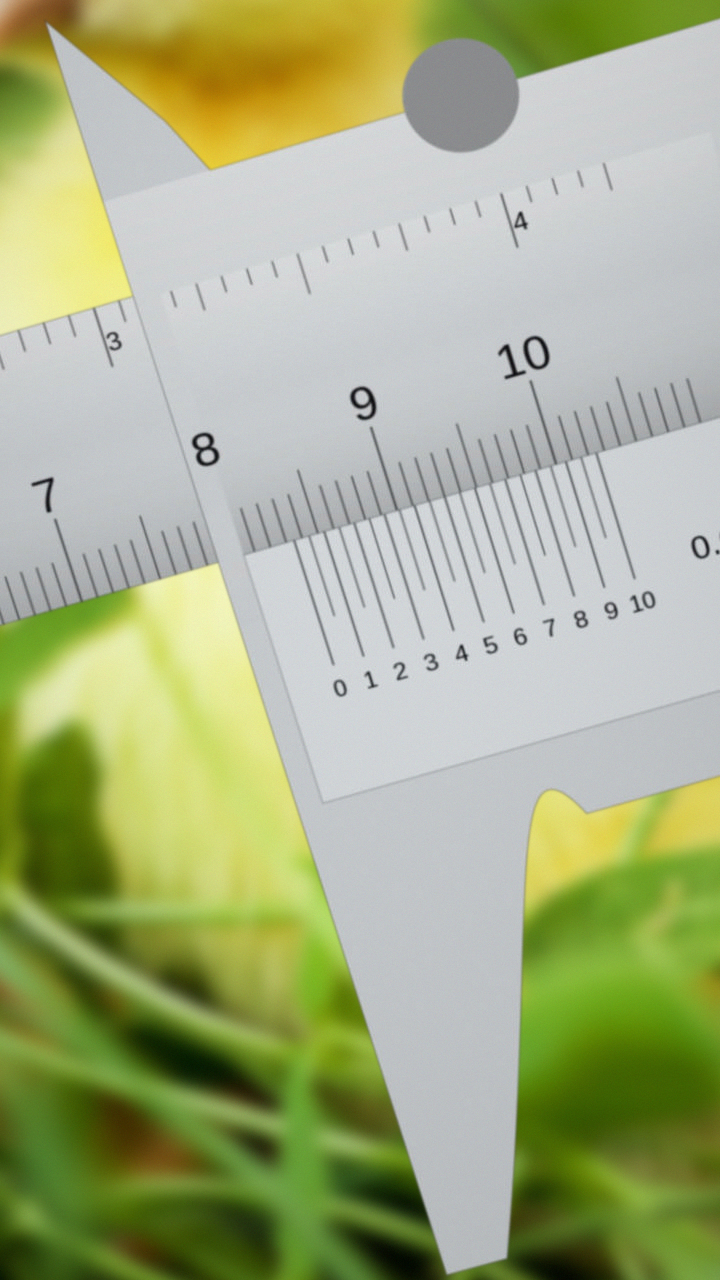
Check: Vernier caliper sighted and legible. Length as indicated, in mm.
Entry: 83.5 mm
